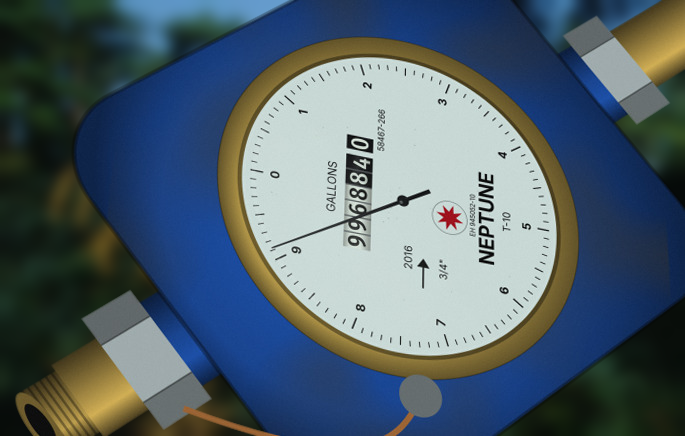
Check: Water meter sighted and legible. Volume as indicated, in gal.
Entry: 9968839.1 gal
